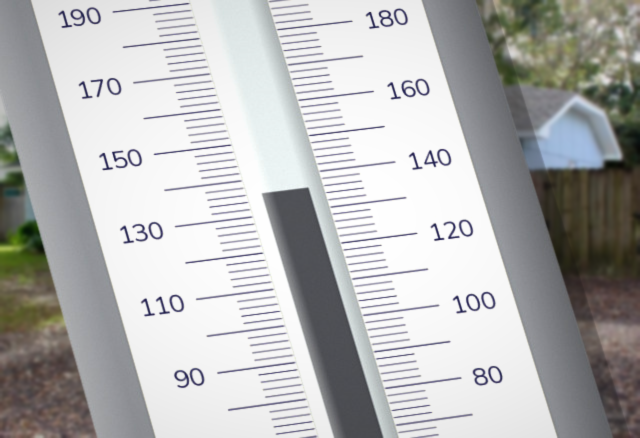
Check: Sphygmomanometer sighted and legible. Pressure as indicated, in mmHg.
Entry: 136 mmHg
